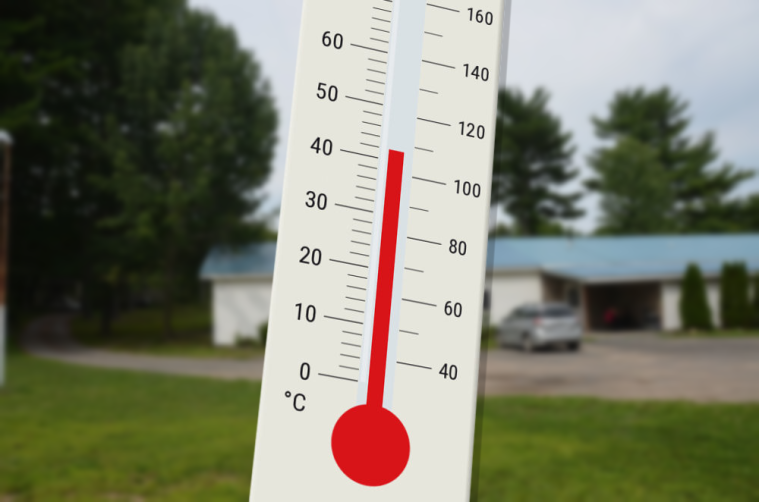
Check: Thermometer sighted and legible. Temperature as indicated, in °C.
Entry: 42 °C
